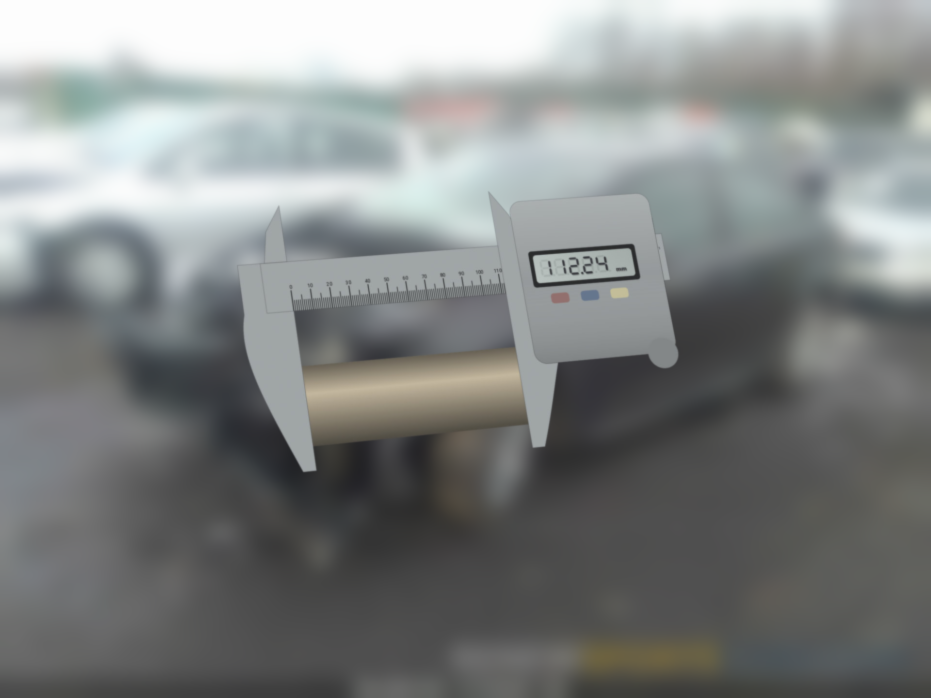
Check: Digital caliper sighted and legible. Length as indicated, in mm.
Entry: 112.24 mm
